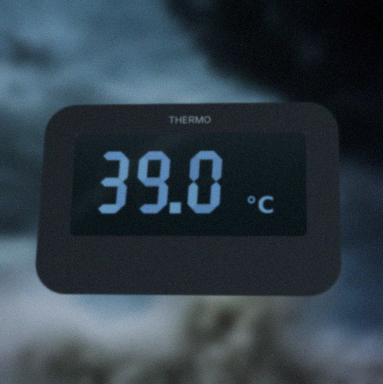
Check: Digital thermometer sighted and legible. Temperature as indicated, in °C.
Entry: 39.0 °C
